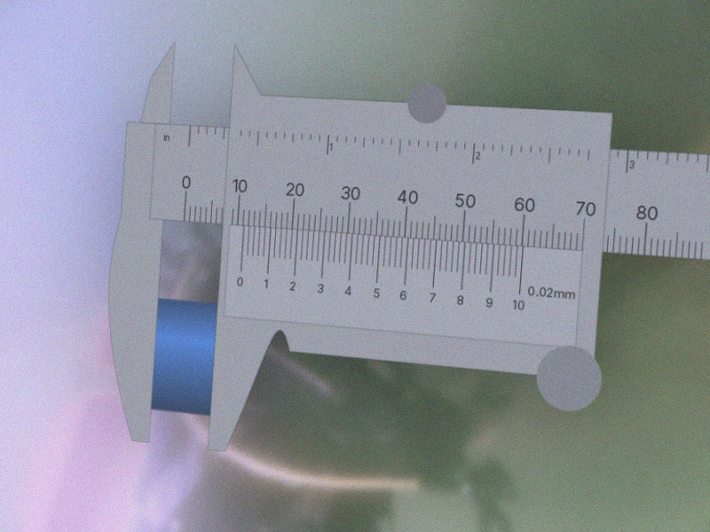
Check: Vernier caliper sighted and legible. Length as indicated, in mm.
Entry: 11.2 mm
